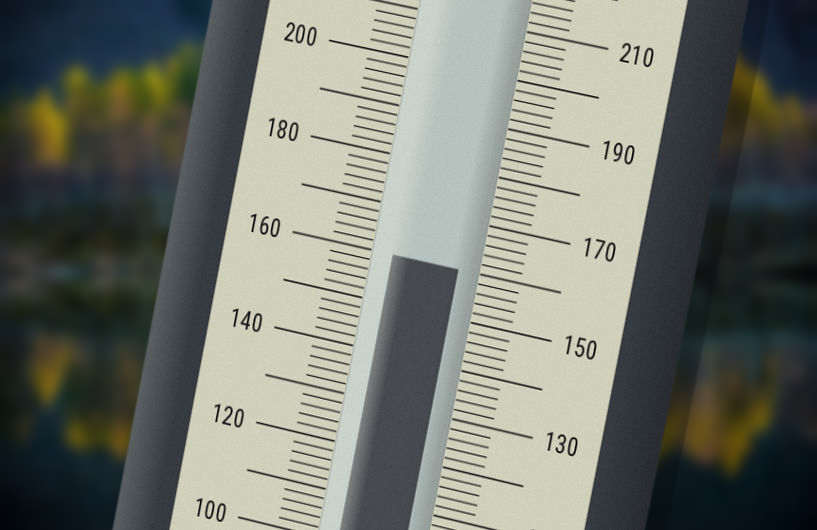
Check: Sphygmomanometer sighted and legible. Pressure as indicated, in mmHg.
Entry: 160 mmHg
